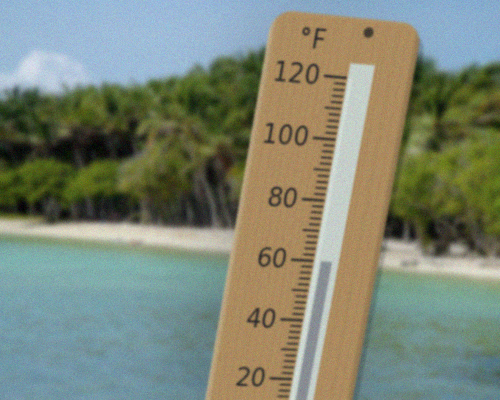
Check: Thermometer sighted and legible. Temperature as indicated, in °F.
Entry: 60 °F
